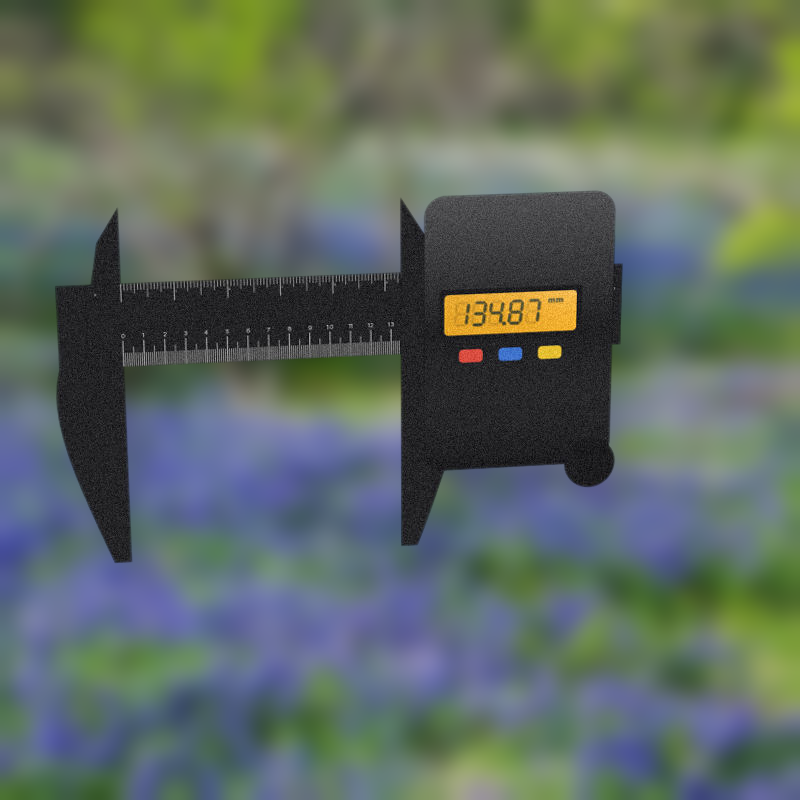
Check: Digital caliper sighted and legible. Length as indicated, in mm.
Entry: 134.87 mm
